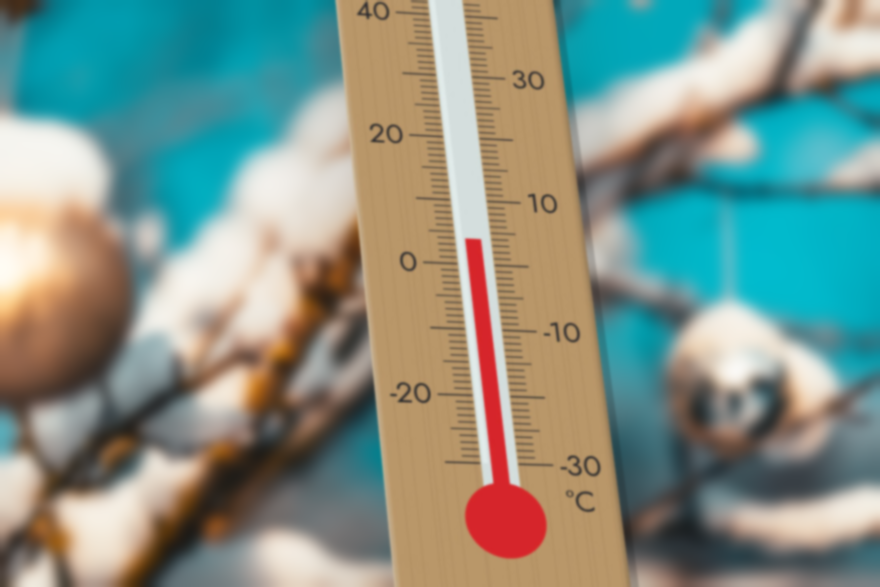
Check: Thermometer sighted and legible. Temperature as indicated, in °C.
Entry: 4 °C
